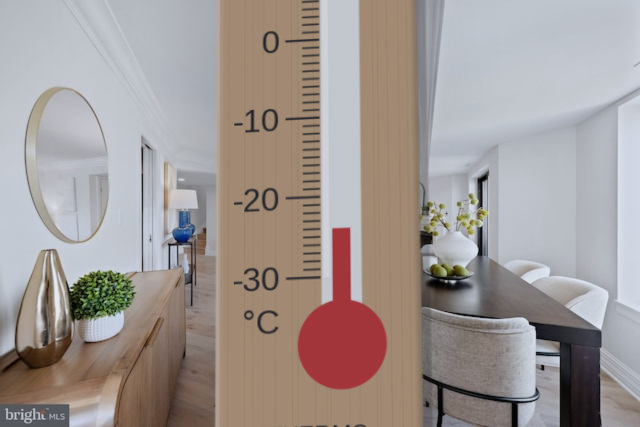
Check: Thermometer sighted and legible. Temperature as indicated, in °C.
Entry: -24 °C
